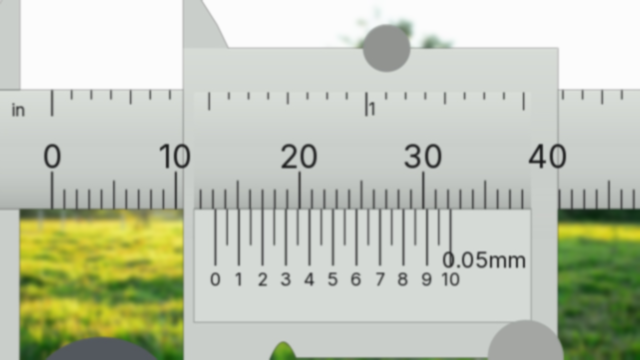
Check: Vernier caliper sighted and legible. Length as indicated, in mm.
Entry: 13.2 mm
